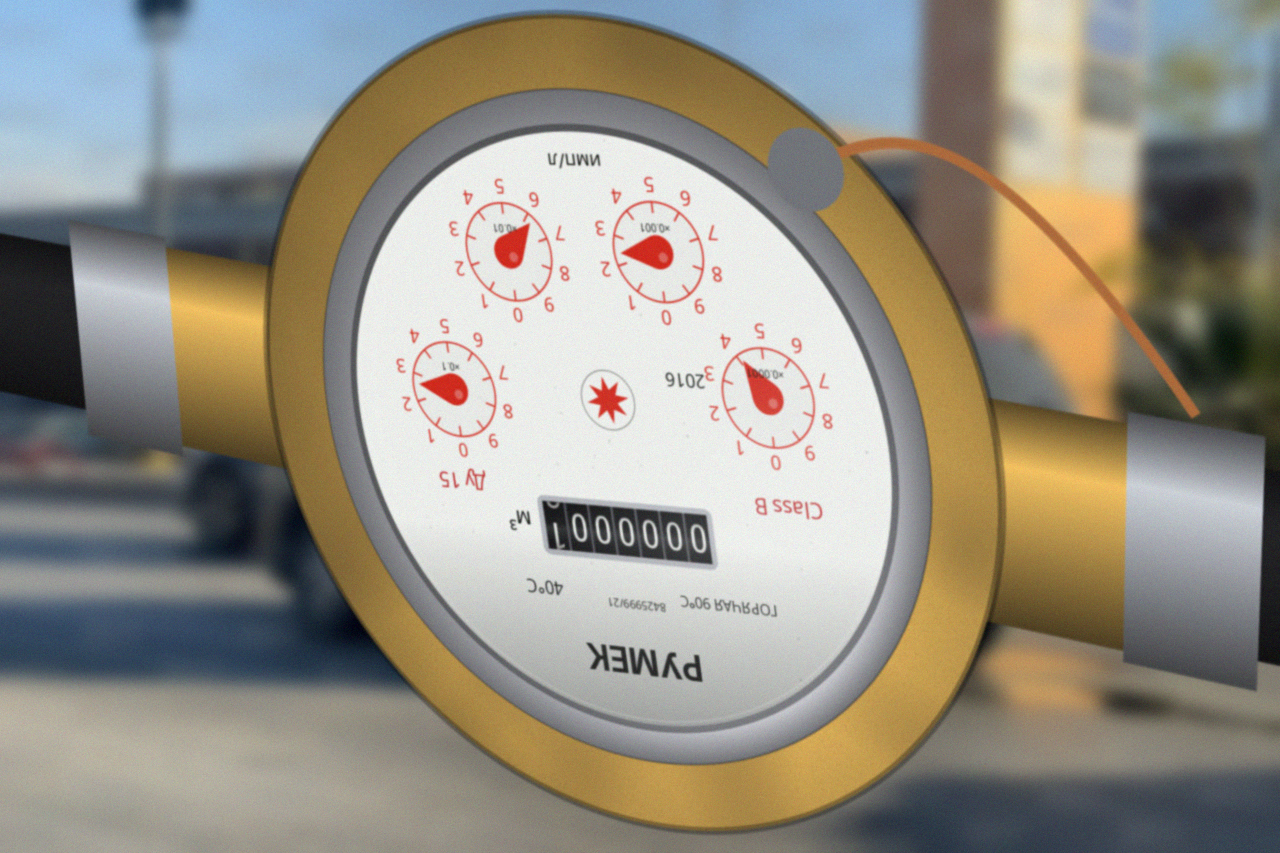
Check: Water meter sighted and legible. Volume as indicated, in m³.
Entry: 1.2624 m³
